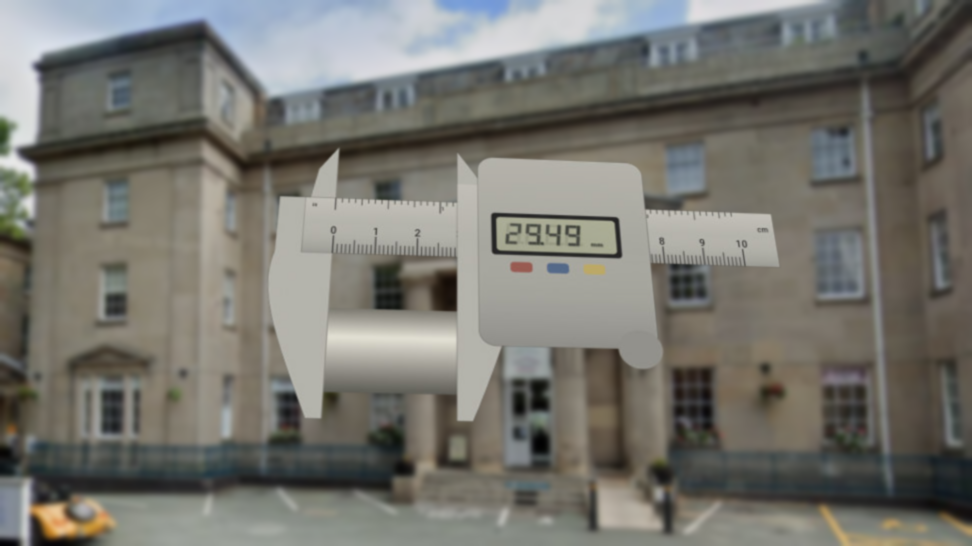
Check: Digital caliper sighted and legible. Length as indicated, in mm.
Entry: 29.49 mm
